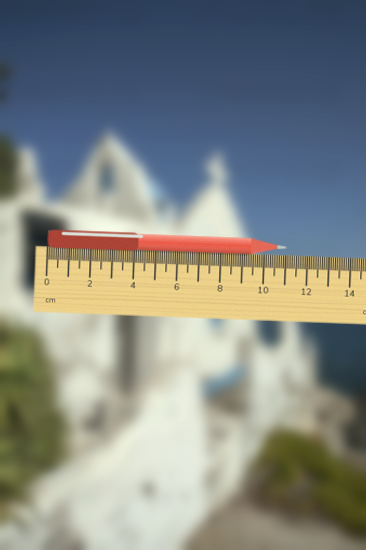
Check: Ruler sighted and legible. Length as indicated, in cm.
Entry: 11 cm
